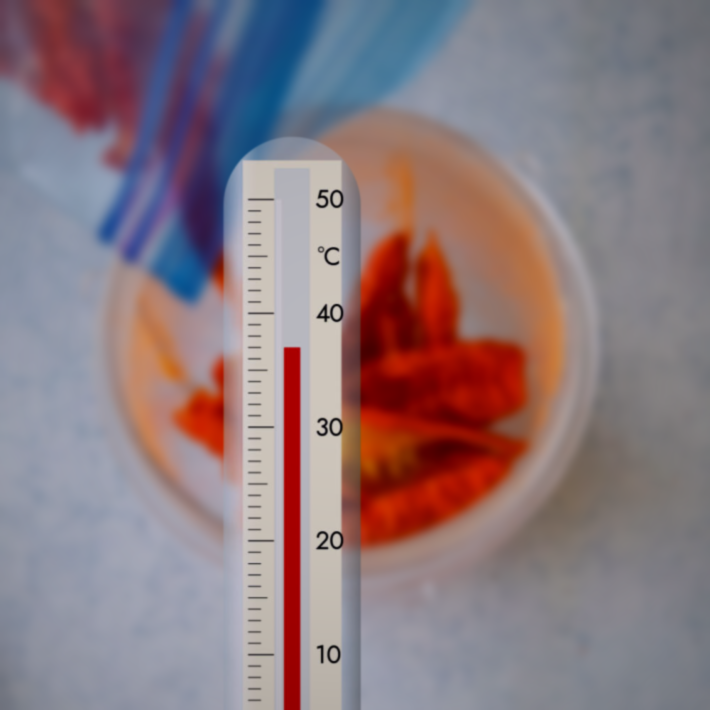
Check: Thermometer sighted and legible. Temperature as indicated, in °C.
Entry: 37 °C
